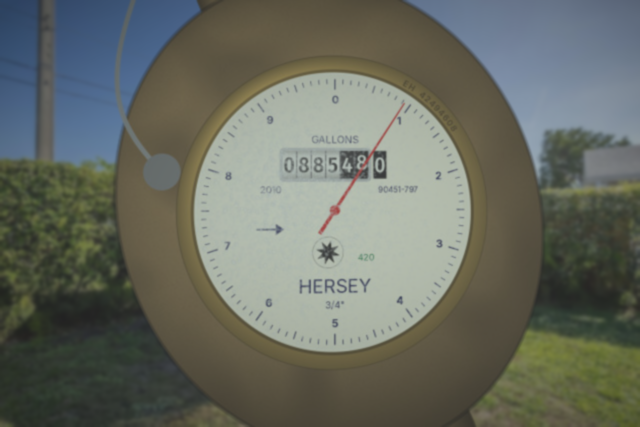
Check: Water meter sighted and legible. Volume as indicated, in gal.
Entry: 885480.9 gal
